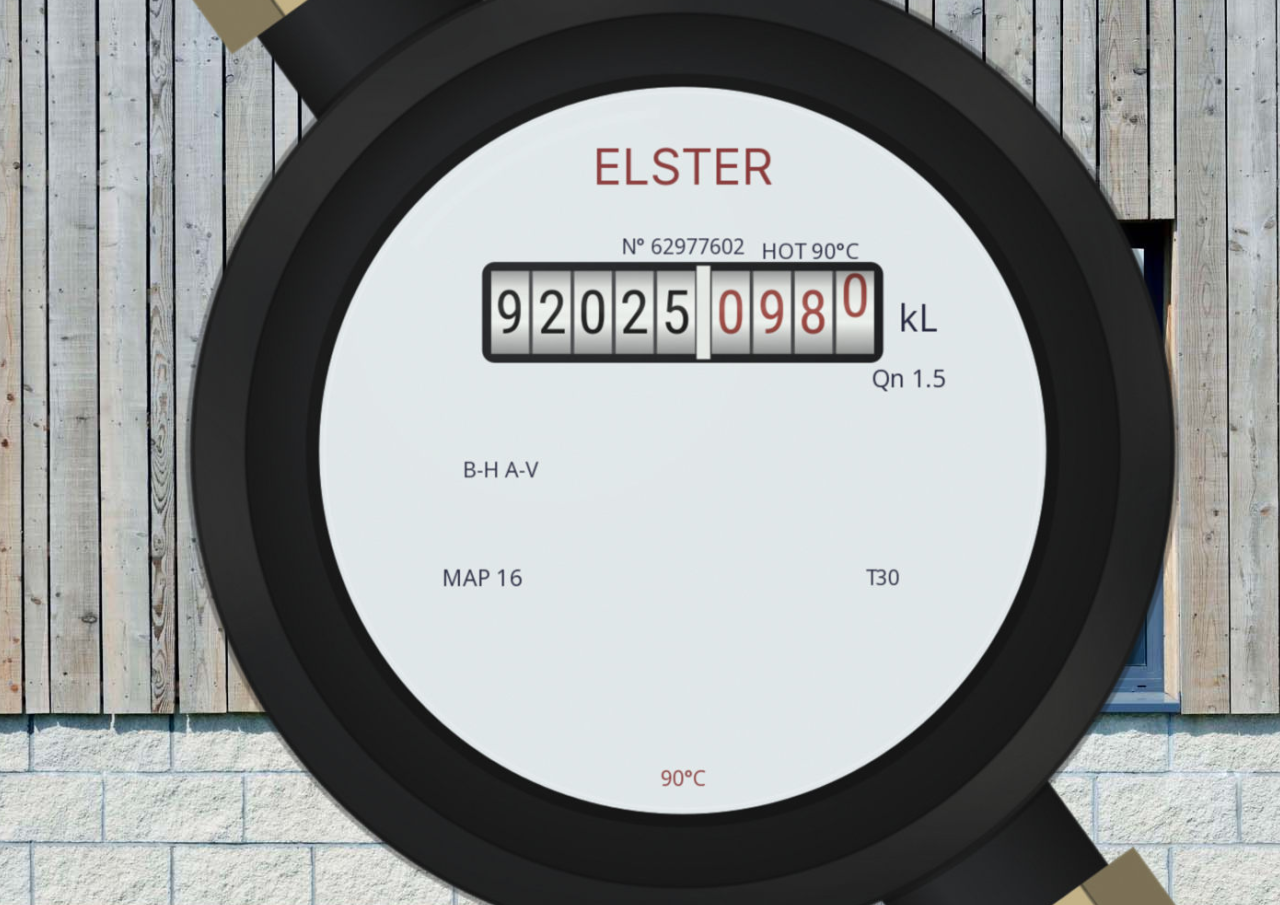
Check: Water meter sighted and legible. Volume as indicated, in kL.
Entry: 92025.0980 kL
